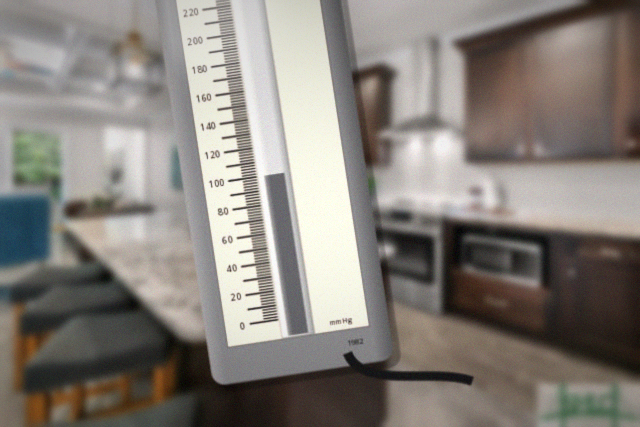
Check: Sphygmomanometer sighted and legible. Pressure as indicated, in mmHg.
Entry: 100 mmHg
